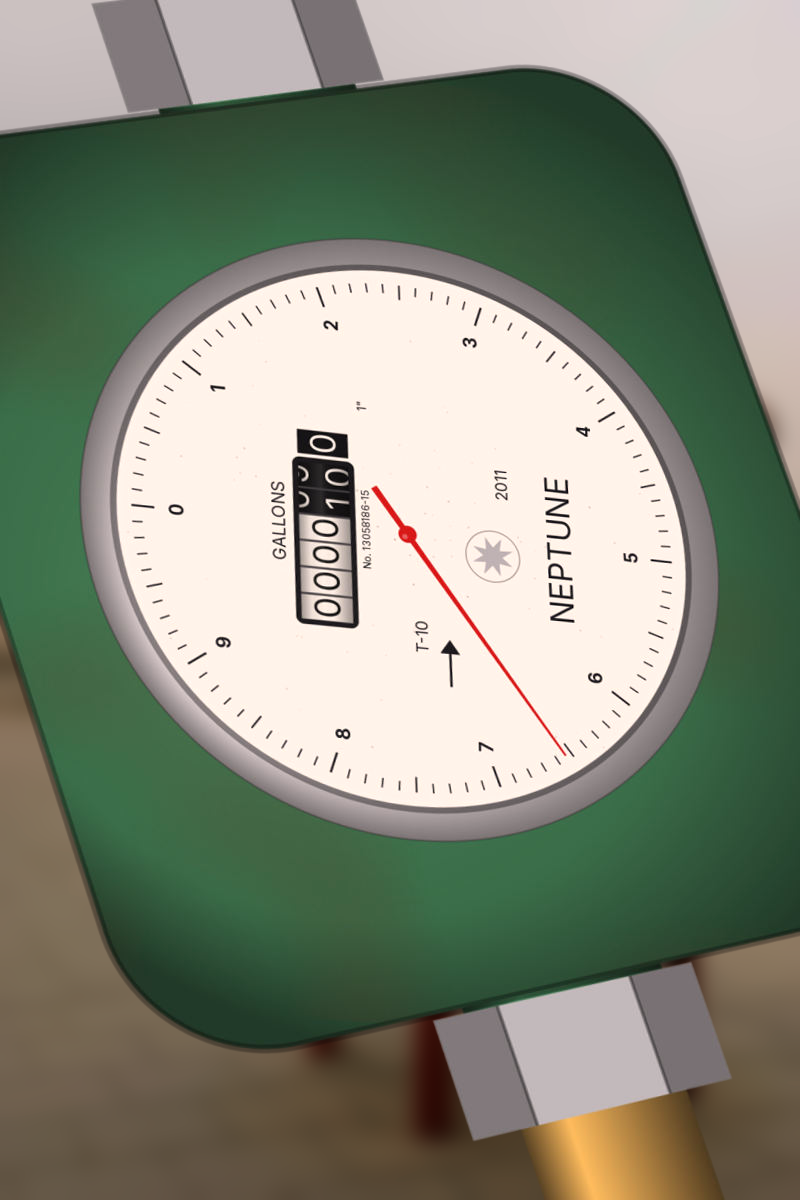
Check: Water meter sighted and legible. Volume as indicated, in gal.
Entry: 96.5 gal
